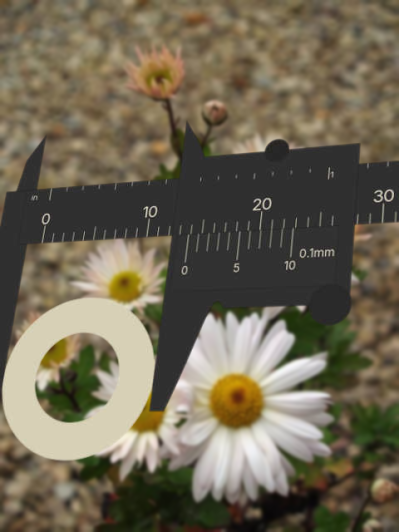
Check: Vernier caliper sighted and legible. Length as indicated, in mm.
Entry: 13.8 mm
